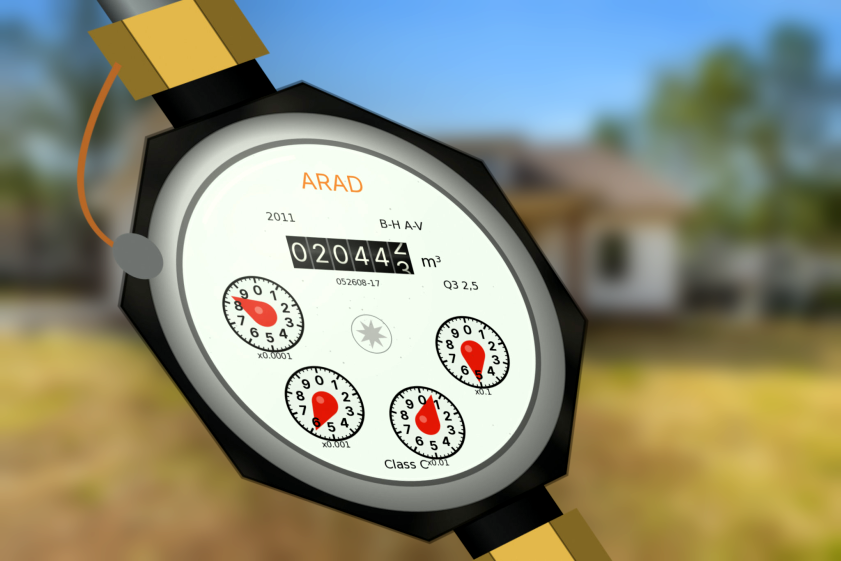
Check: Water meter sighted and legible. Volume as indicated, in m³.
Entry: 20442.5058 m³
